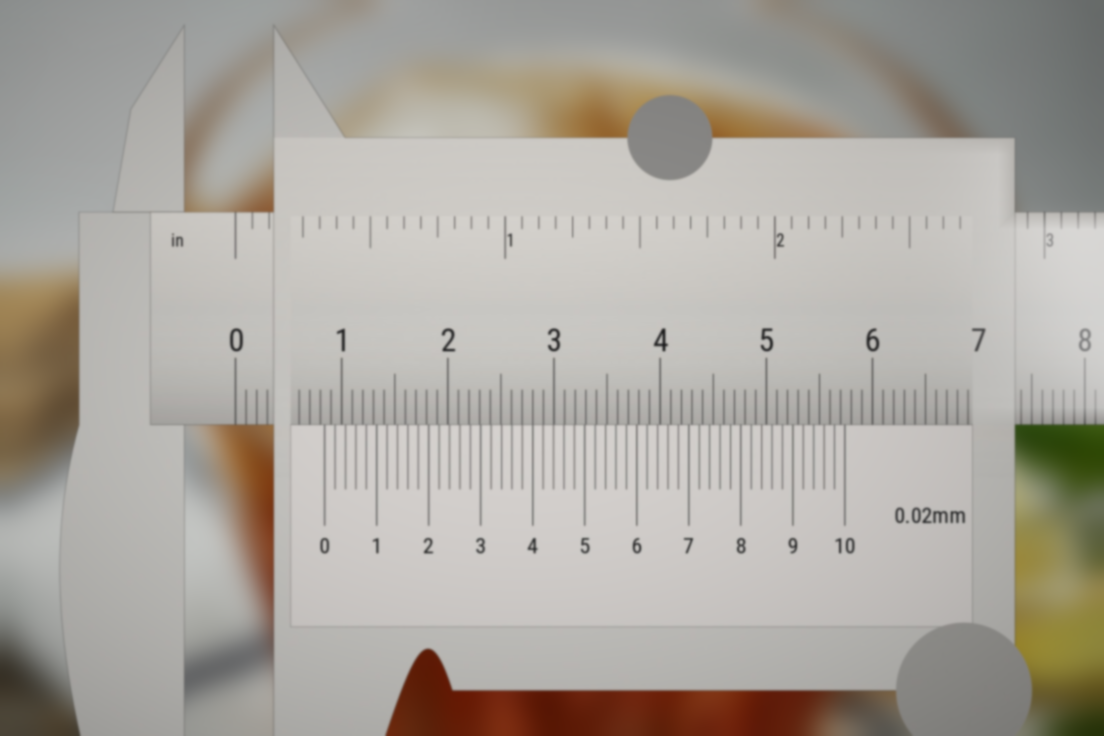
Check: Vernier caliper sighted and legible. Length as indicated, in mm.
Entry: 8.4 mm
